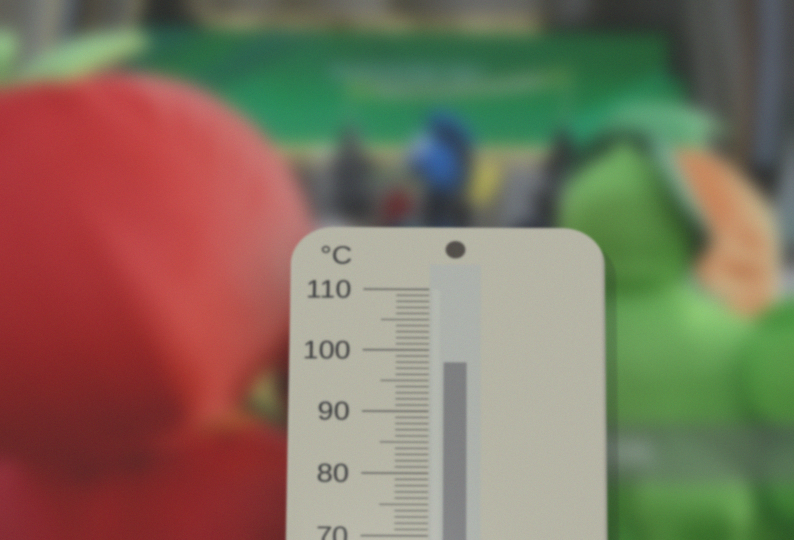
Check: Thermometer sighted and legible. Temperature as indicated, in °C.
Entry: 98 °C
